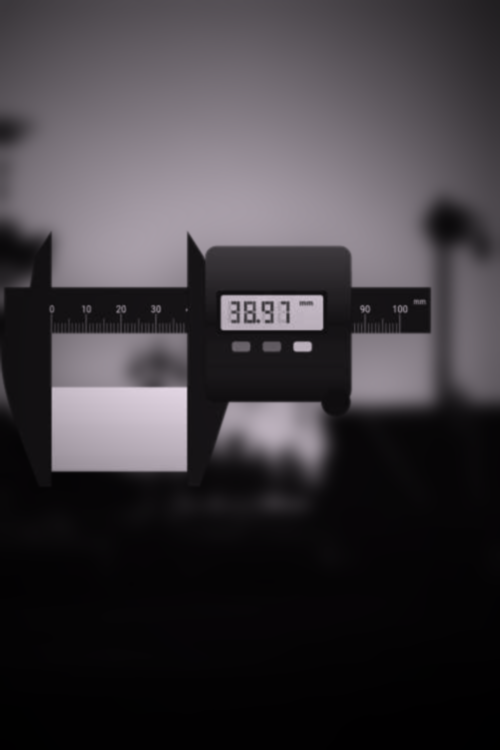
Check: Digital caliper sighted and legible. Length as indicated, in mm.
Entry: 38.97 mm
